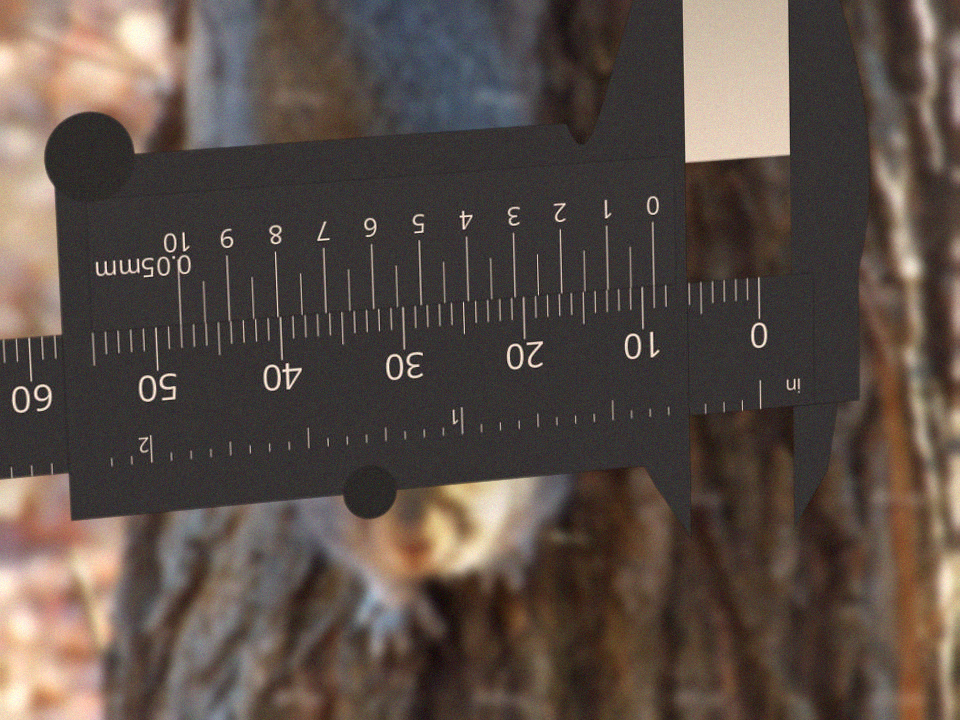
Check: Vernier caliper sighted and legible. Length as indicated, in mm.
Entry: 9.0 mm
